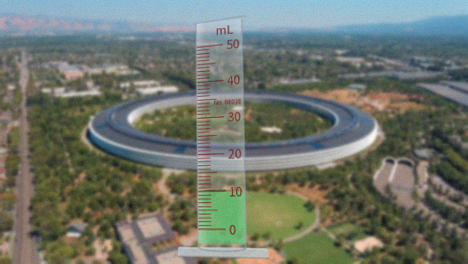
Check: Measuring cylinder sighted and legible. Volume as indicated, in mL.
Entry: 10 mL
